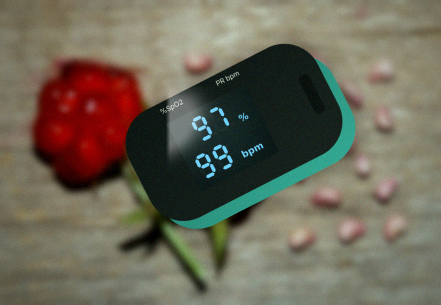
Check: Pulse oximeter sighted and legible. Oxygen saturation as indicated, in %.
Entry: 97 %
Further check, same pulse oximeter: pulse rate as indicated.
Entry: 99 bpm
